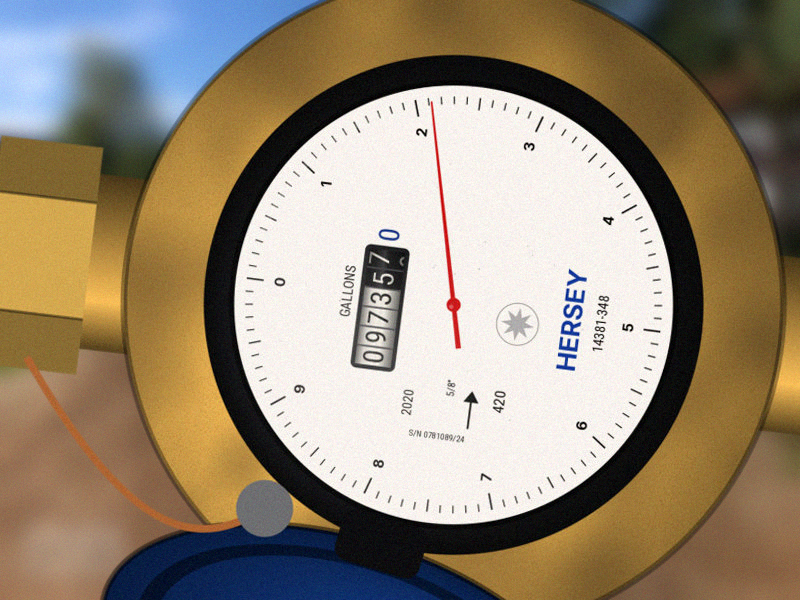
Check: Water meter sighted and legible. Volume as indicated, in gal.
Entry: 973572.1 gal
